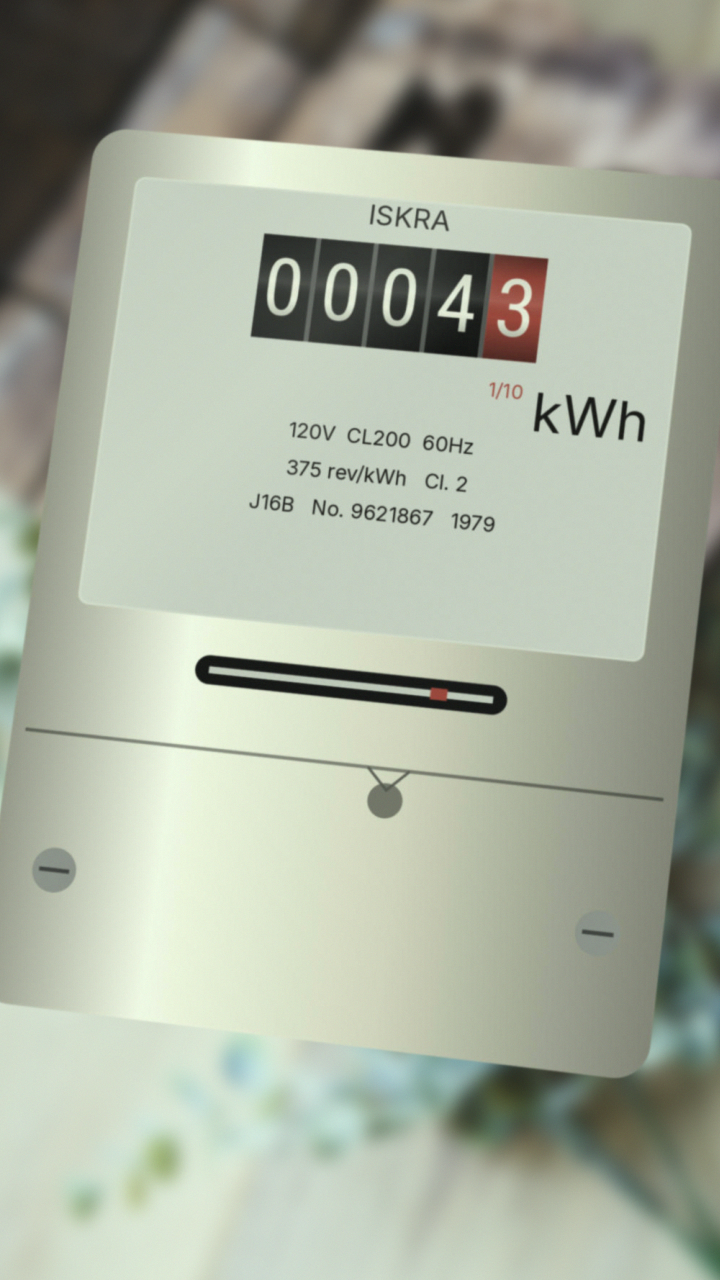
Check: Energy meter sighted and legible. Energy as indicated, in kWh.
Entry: 4.3 kWh
